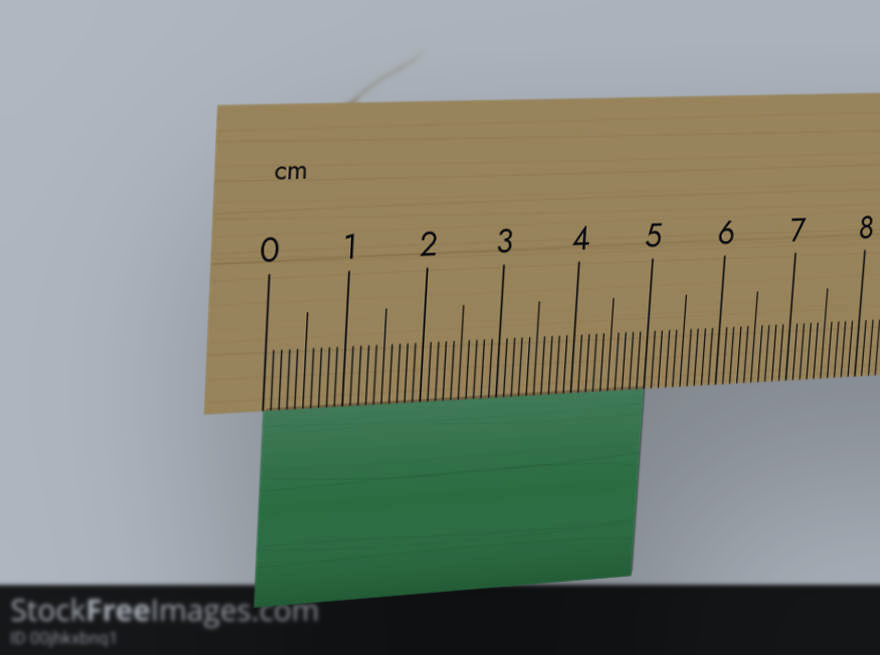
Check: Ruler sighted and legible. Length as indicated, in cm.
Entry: 5 cm
